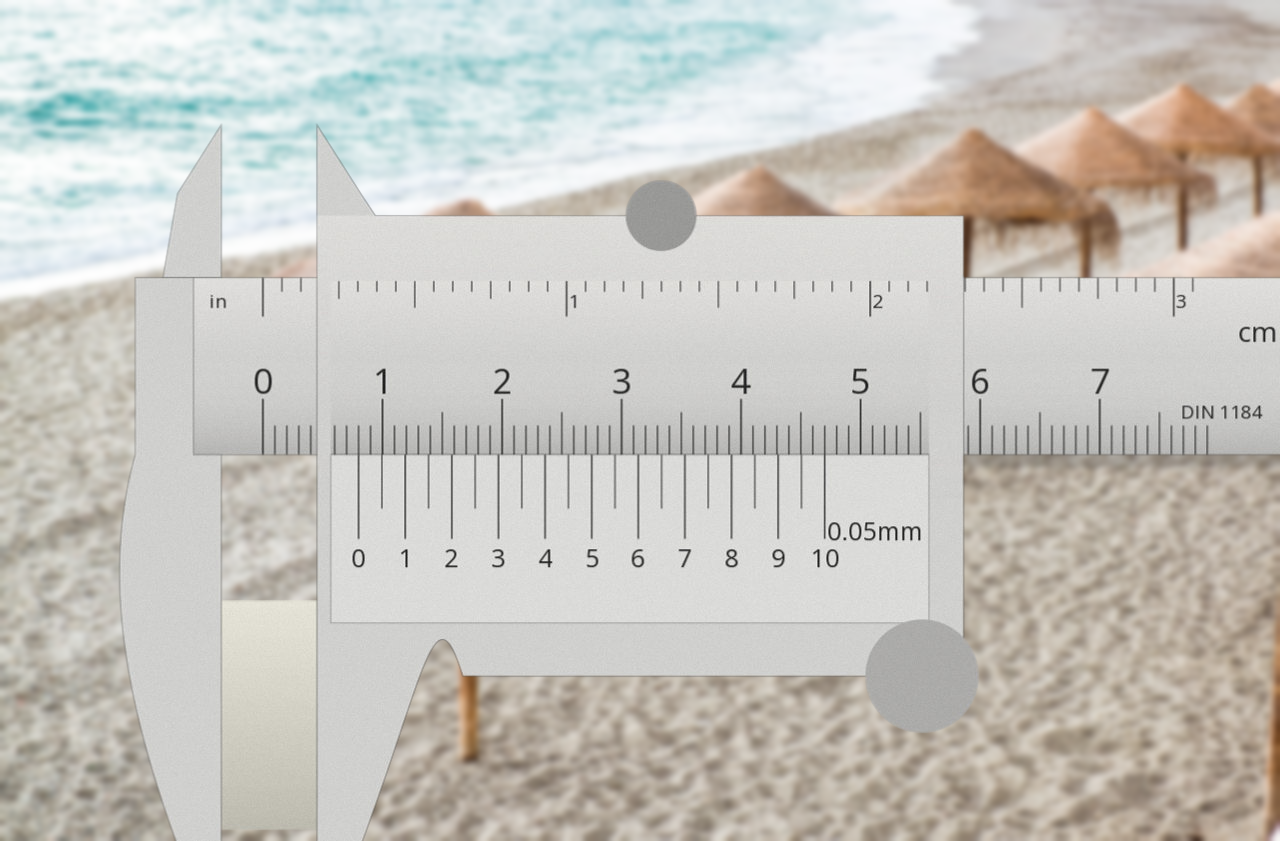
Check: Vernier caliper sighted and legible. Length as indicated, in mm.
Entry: 8.0 mm
